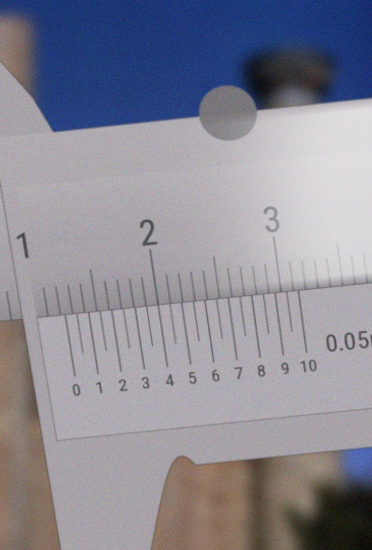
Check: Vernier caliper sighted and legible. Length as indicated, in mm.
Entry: 12.4 mm
